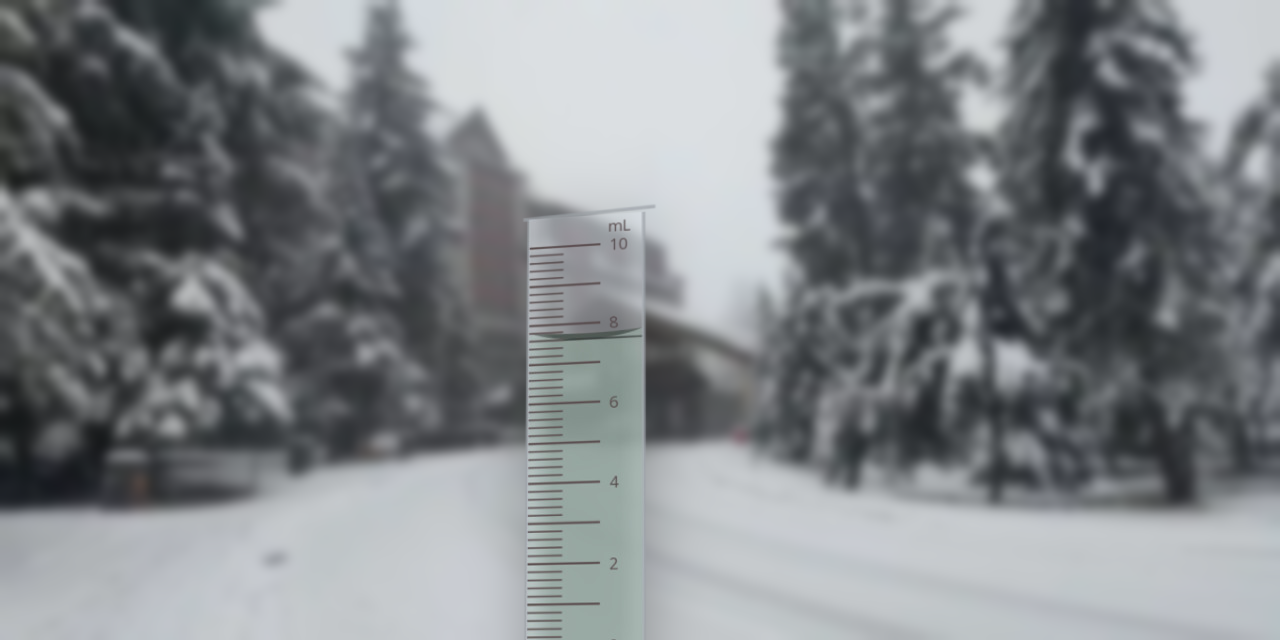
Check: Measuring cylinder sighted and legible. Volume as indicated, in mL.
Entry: 7.6 mL
